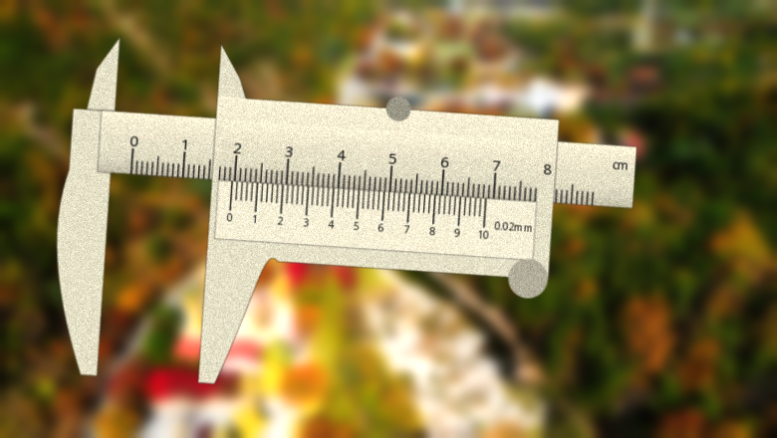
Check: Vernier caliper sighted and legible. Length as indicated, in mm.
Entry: 19.5 mm
